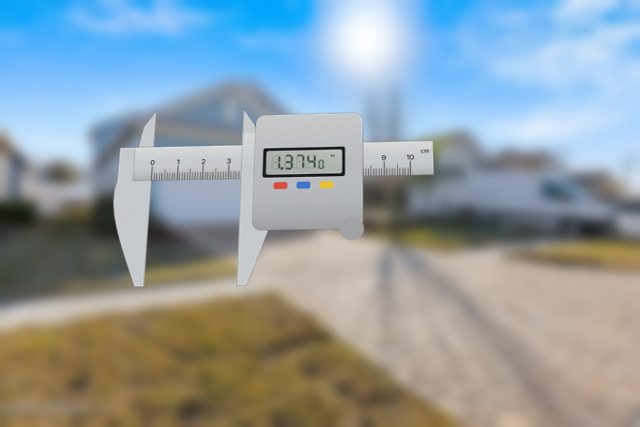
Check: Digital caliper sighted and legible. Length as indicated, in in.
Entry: 1.3740 in
